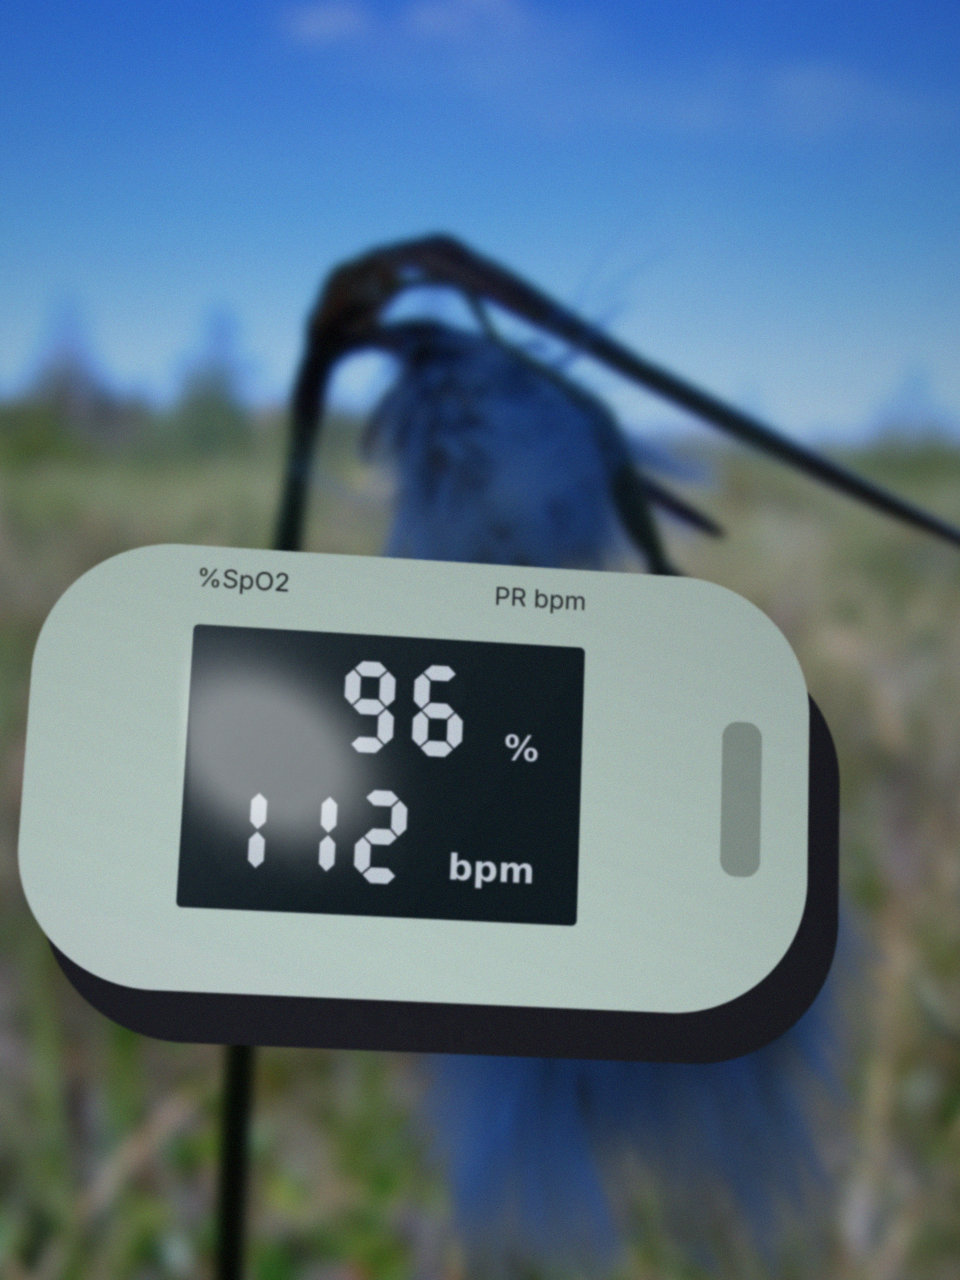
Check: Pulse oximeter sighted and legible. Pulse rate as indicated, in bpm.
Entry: 112 bpm
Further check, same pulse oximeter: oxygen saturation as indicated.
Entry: 96 %
